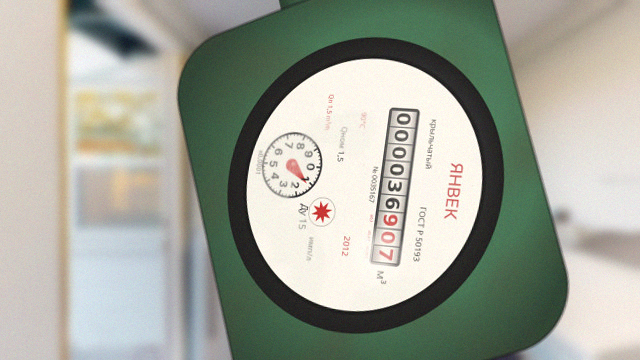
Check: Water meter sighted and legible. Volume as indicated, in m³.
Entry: 36.9071 m³
